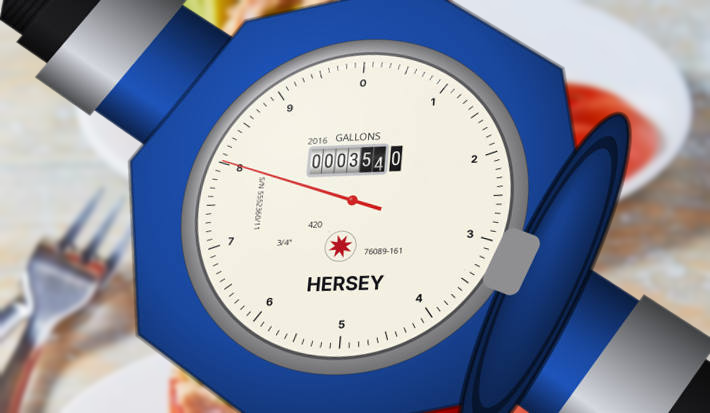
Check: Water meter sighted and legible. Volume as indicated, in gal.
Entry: 3538.0 gal
